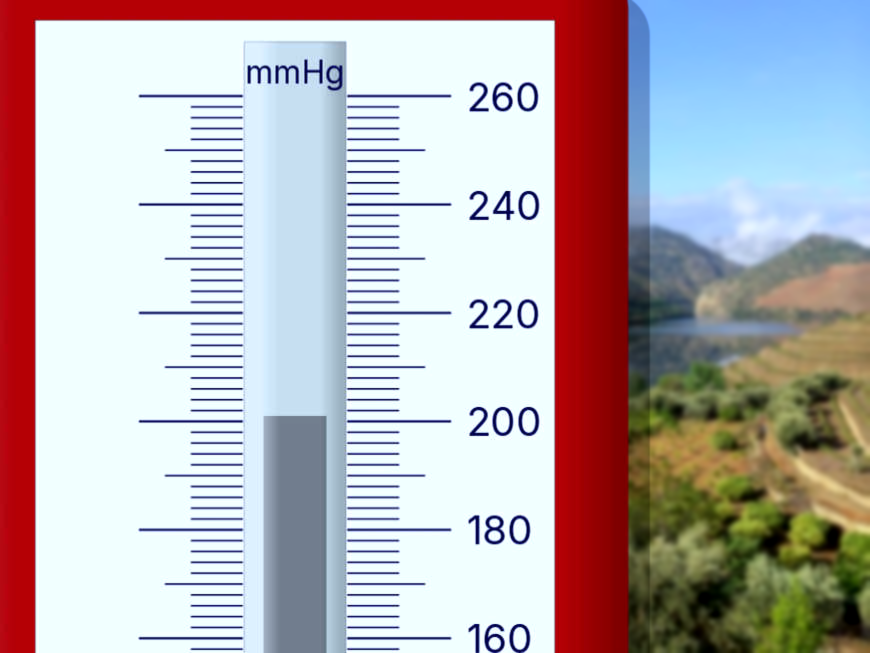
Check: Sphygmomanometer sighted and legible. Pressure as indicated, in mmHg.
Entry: 201 mmHg
